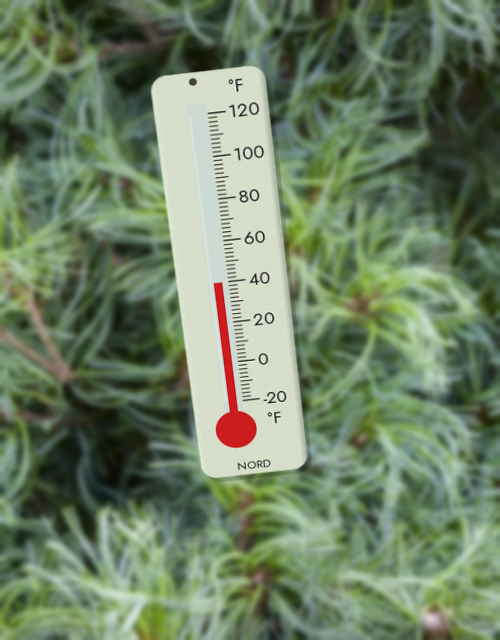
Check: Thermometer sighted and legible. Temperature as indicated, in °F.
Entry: 40 °F
